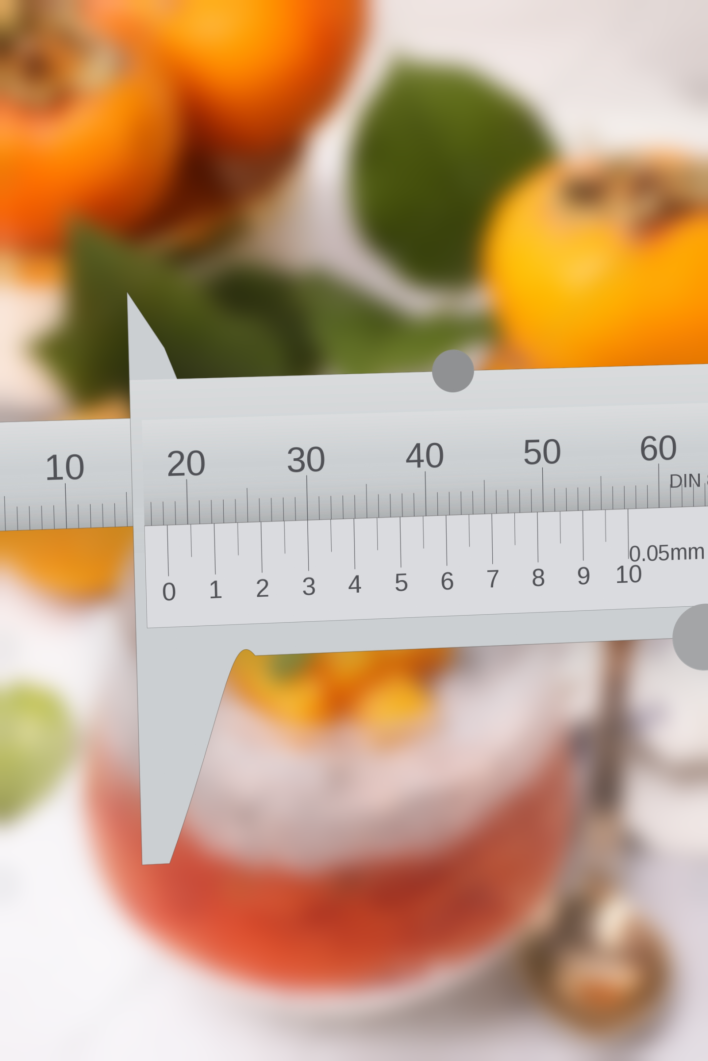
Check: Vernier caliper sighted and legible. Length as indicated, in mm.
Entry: 18.3 mm
